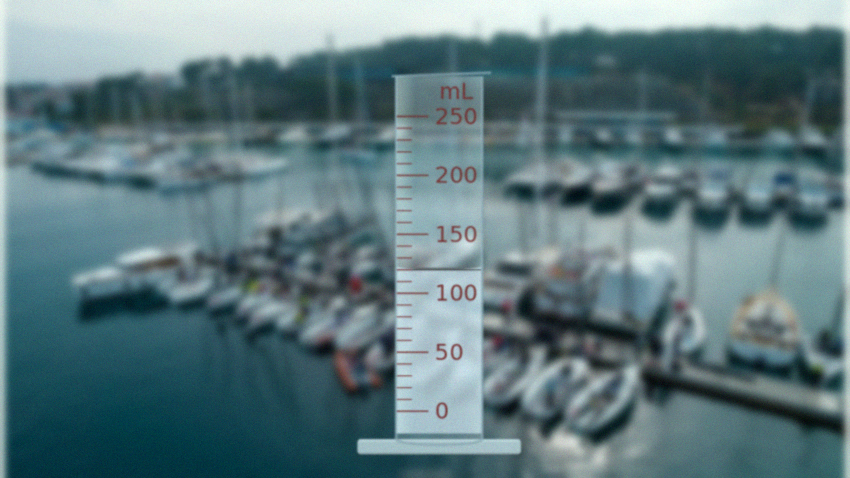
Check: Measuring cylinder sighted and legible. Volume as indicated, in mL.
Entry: 120 mL
